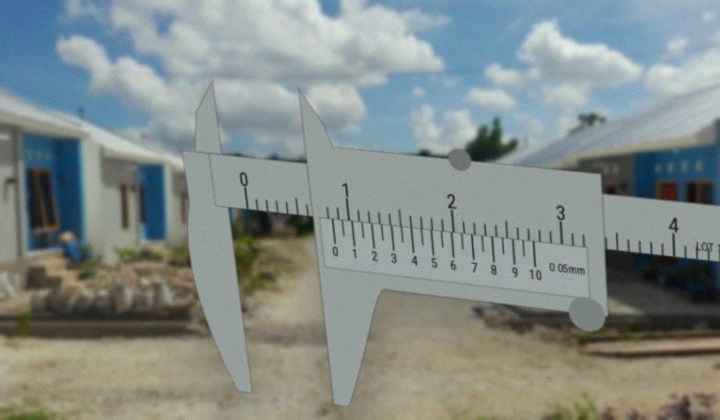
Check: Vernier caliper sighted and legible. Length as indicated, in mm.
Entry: 8.4 mm
